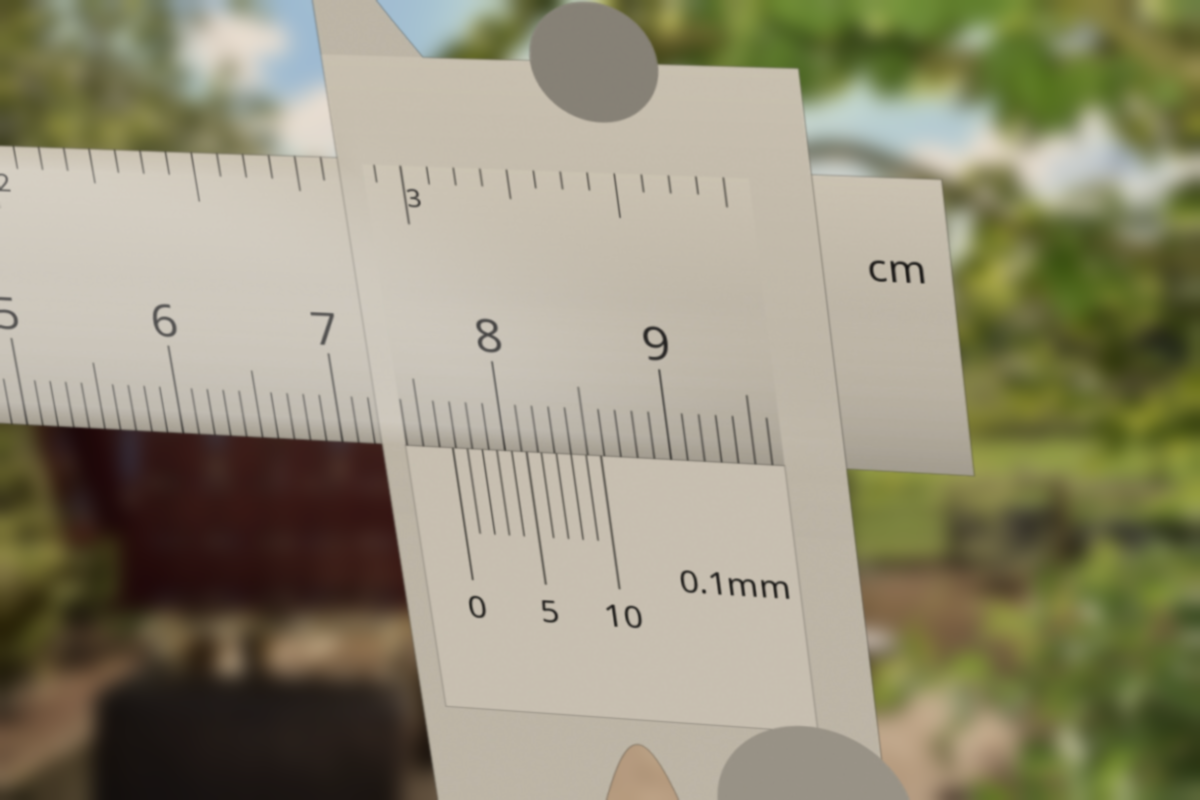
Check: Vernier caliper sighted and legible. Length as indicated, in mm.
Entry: 76.8 mm
